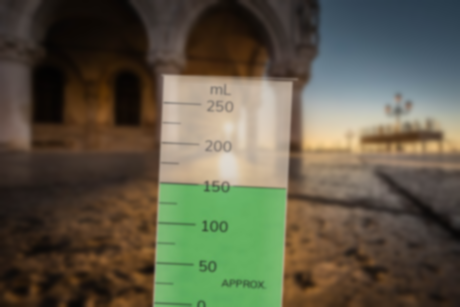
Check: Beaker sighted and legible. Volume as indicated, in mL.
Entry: 150 mL
